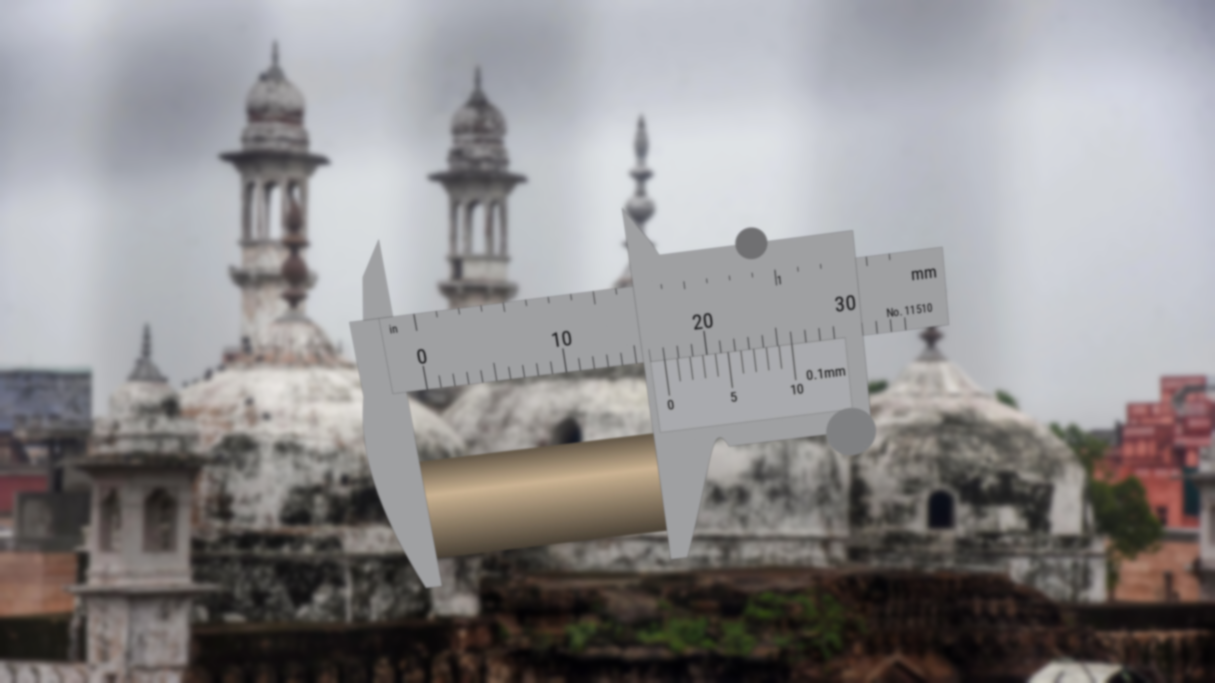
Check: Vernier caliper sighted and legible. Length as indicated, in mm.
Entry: 17.0 mm
